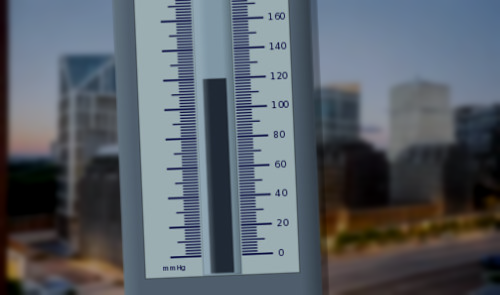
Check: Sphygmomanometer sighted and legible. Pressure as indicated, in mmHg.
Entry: 120 mmHg
